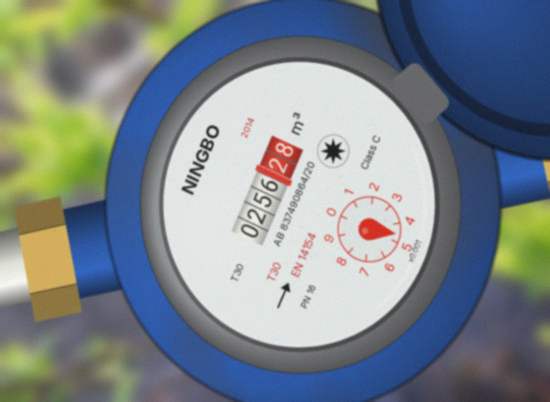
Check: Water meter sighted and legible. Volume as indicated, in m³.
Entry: 256.284 m³
